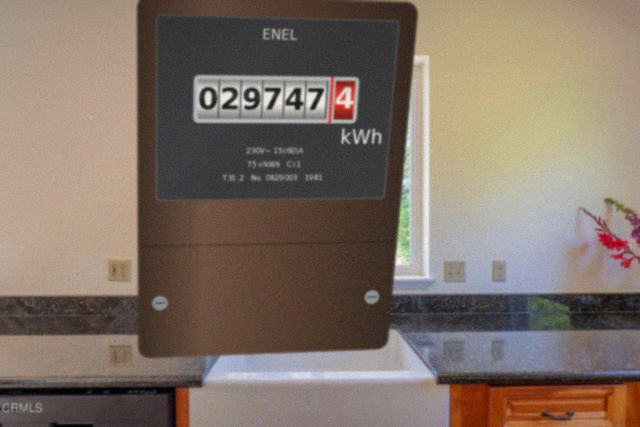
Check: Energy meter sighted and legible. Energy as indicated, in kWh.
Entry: 29747.4 kWh
